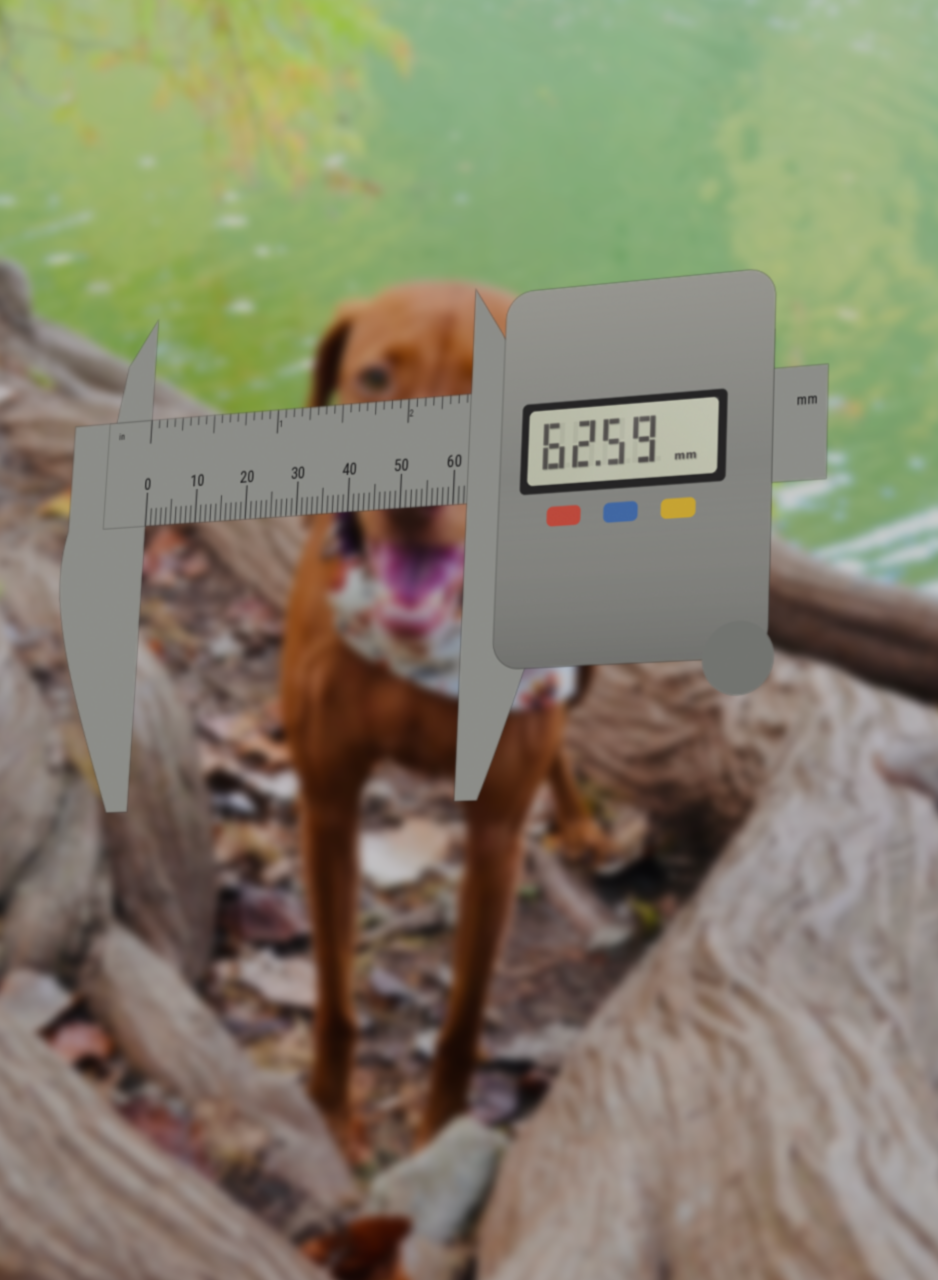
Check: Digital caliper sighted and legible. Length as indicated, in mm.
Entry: 62.59 mm
